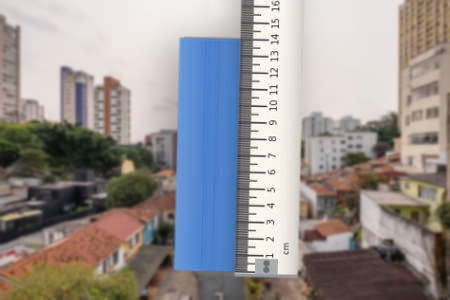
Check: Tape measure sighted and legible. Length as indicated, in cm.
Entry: 14 cm
